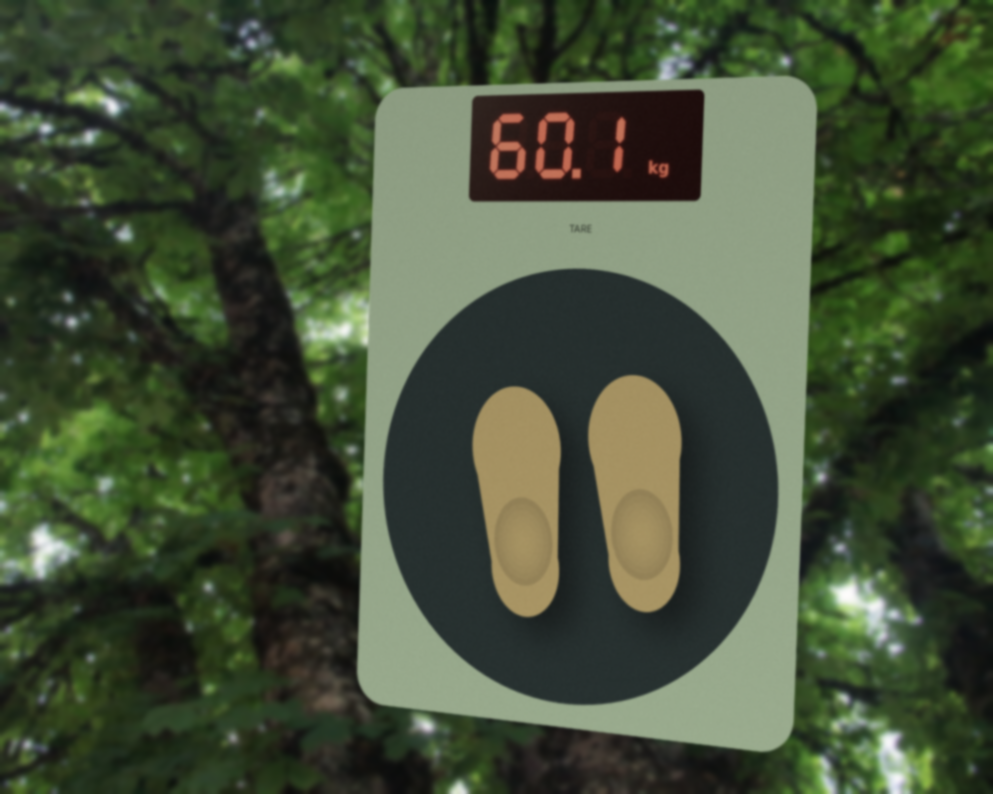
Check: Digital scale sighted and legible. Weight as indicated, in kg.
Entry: 60.1 kg
